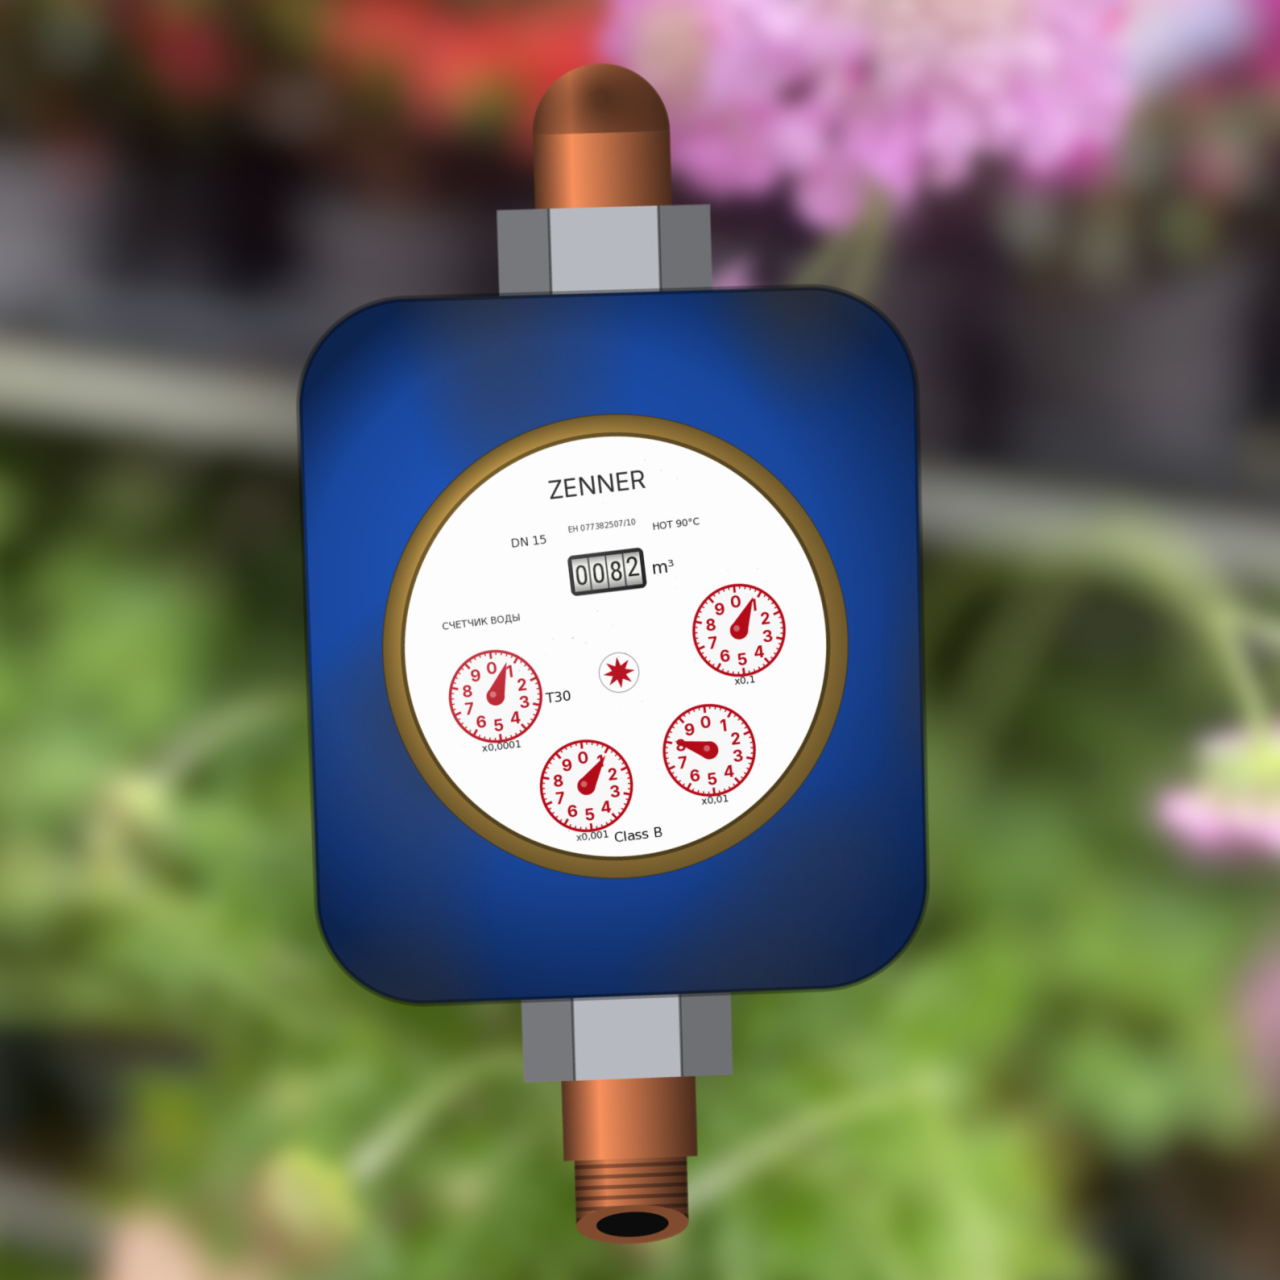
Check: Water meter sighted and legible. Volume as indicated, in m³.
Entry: 82.0810 m³
